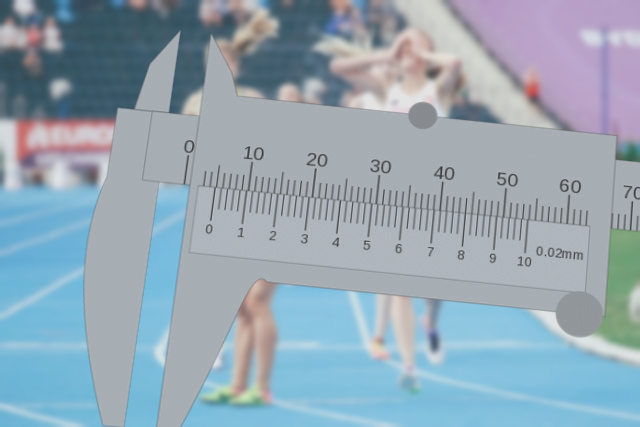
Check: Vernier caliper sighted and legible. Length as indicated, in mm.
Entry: 4.8 mm
